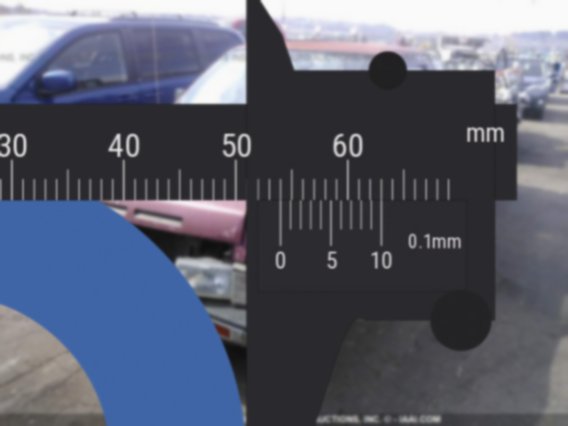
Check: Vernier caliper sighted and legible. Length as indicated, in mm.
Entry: 54.0 mm
